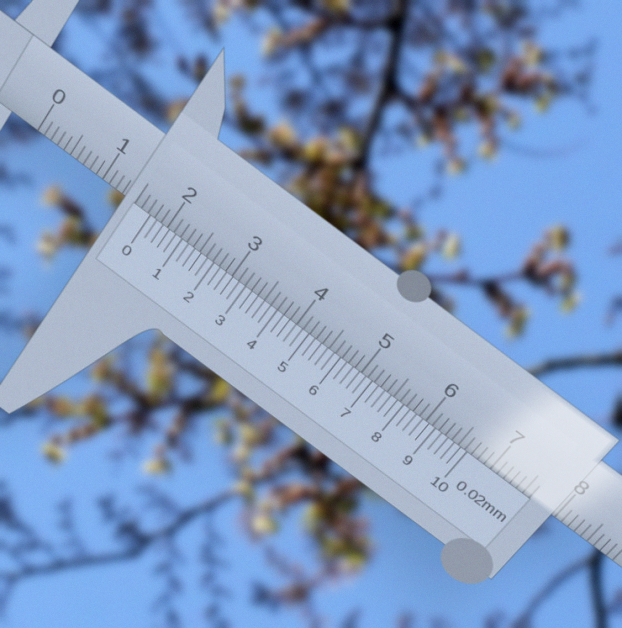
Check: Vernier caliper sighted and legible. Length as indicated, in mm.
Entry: 17.4 mm
